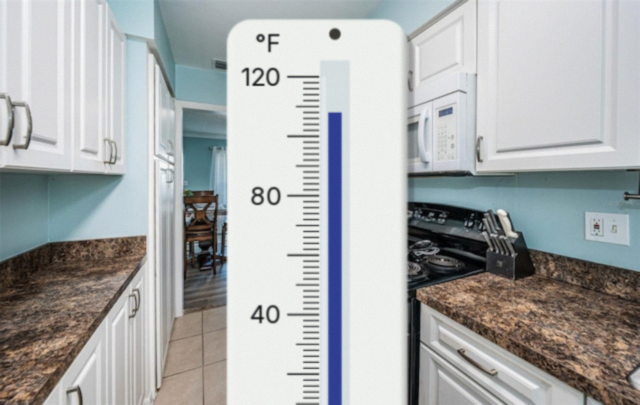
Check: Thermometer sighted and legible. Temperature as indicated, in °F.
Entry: 108 °F
